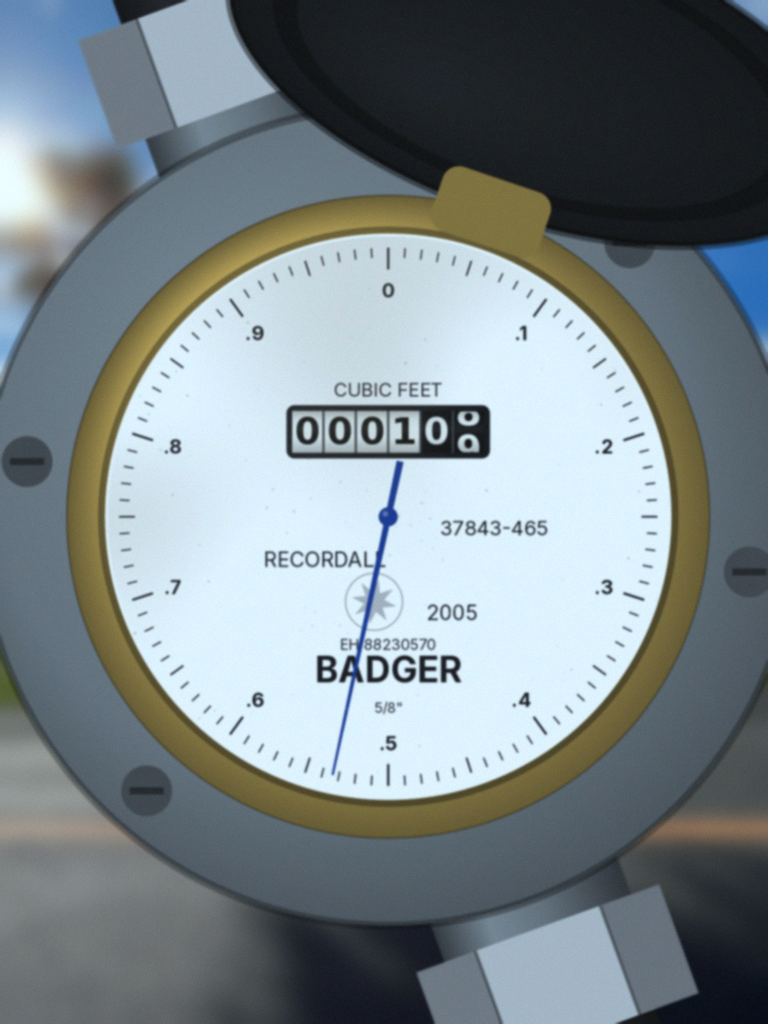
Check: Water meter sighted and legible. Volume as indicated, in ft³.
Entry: 108.53 ft³
